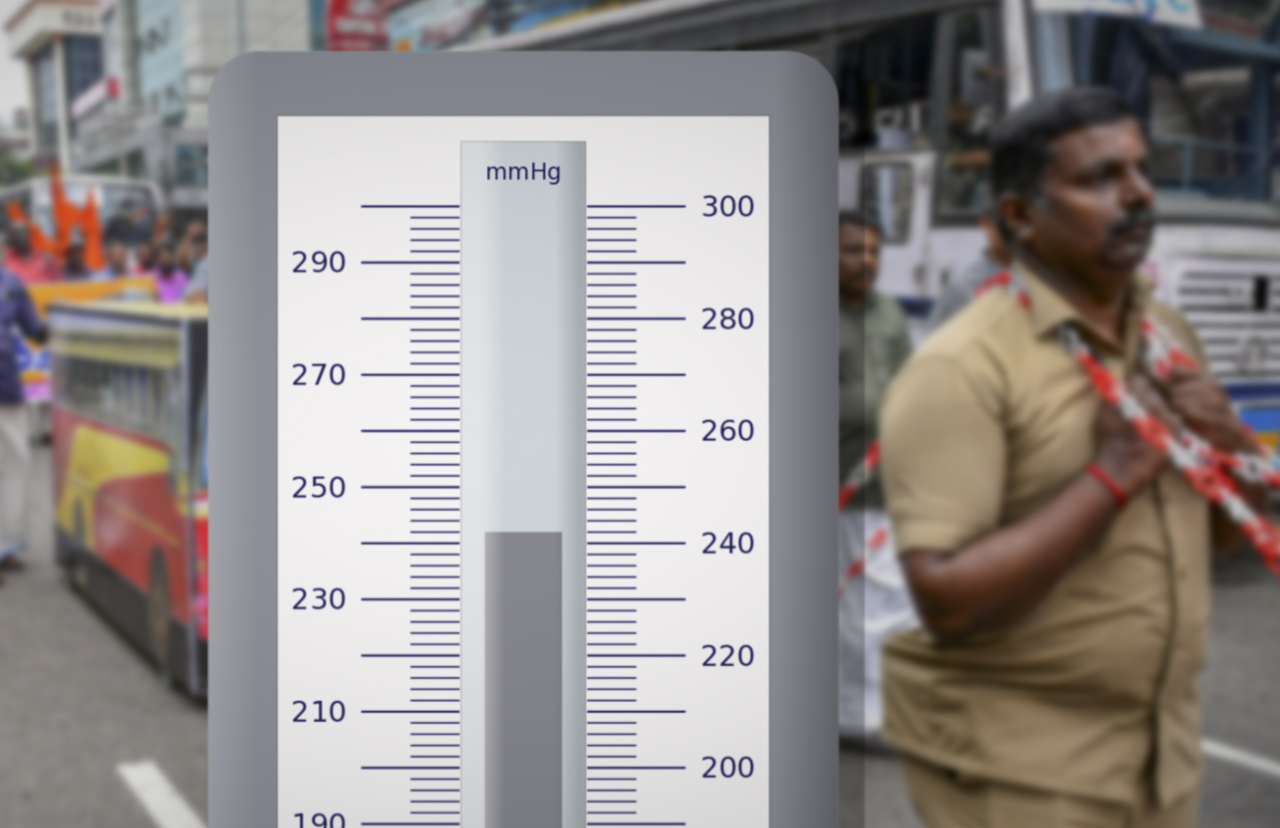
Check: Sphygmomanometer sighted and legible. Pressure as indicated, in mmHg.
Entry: 242 mmHg
